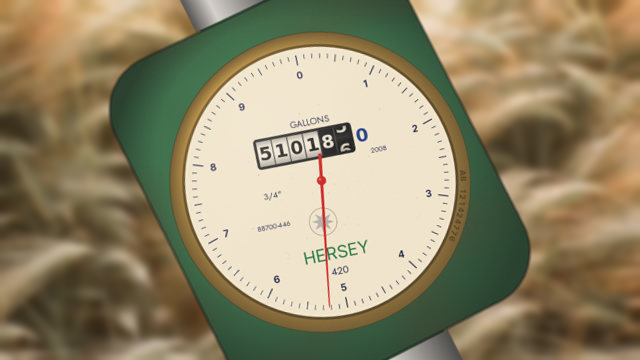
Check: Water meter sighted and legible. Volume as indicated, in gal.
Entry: 5101855.2 gal
